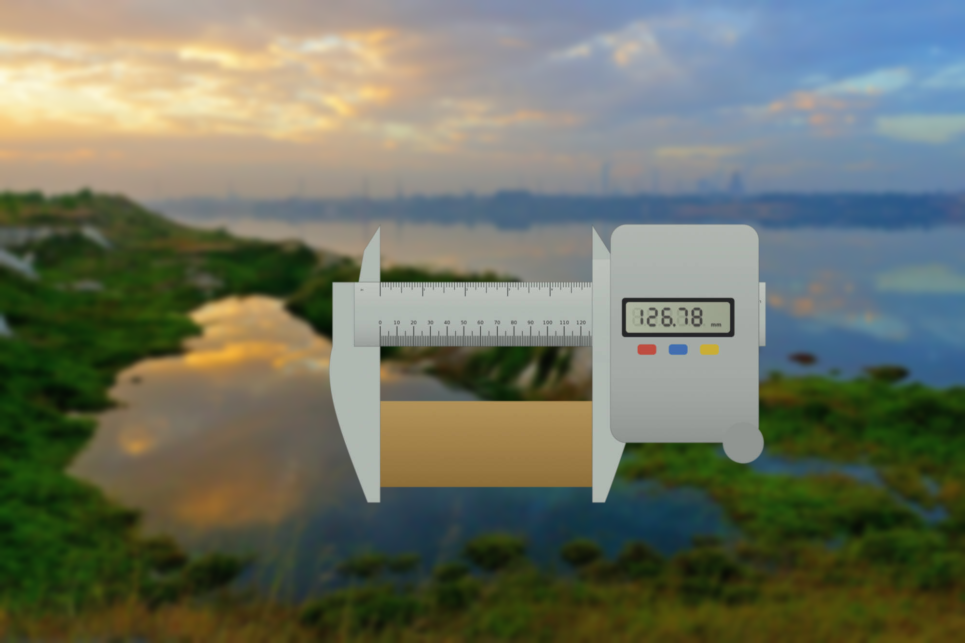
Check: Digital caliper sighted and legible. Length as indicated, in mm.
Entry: 126.78 mm
